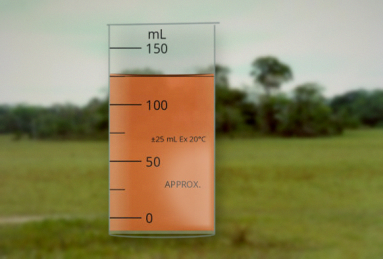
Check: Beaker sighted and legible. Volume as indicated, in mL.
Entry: 125 mL
